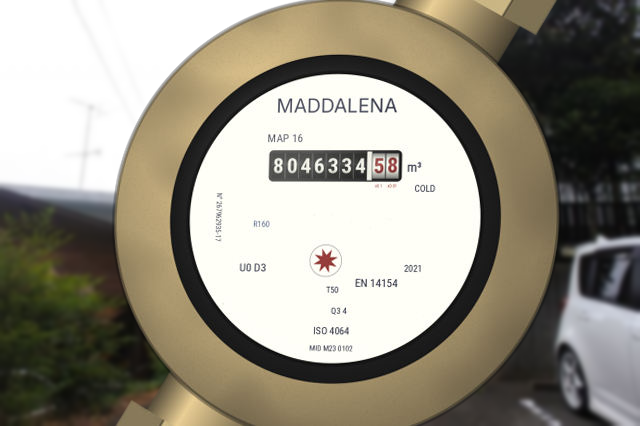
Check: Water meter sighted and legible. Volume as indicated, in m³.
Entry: 8046334.58 m³
